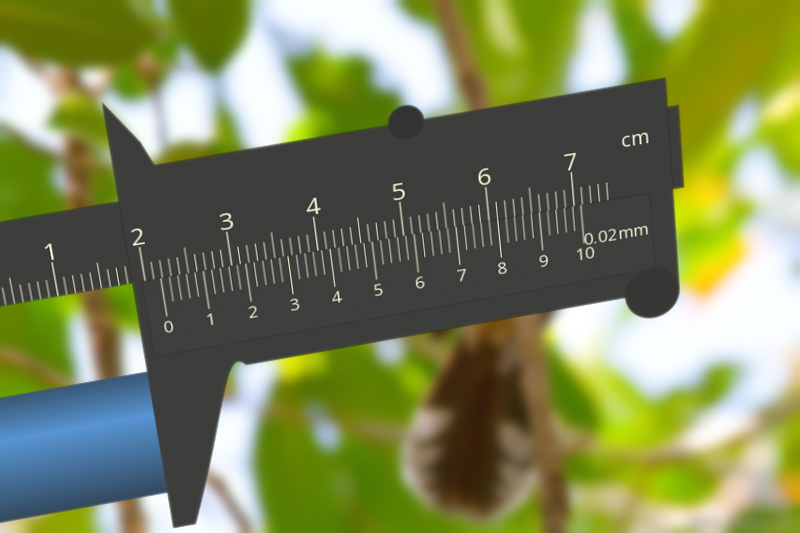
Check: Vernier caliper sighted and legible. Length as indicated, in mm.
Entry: 21.8 mm
